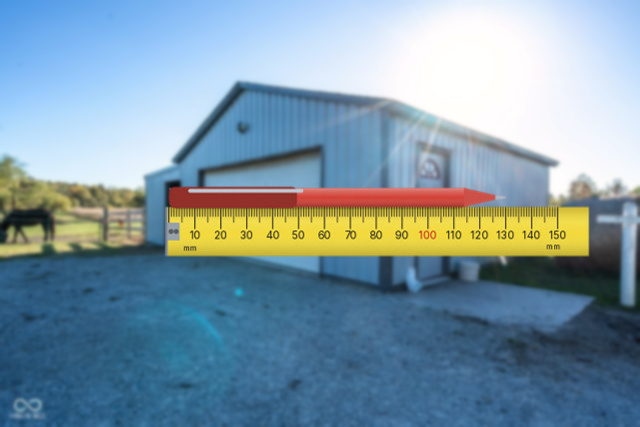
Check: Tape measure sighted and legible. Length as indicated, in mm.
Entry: 130 mm
